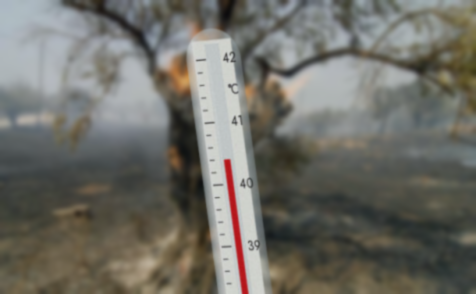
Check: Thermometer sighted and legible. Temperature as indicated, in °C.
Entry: 40.4 °C
